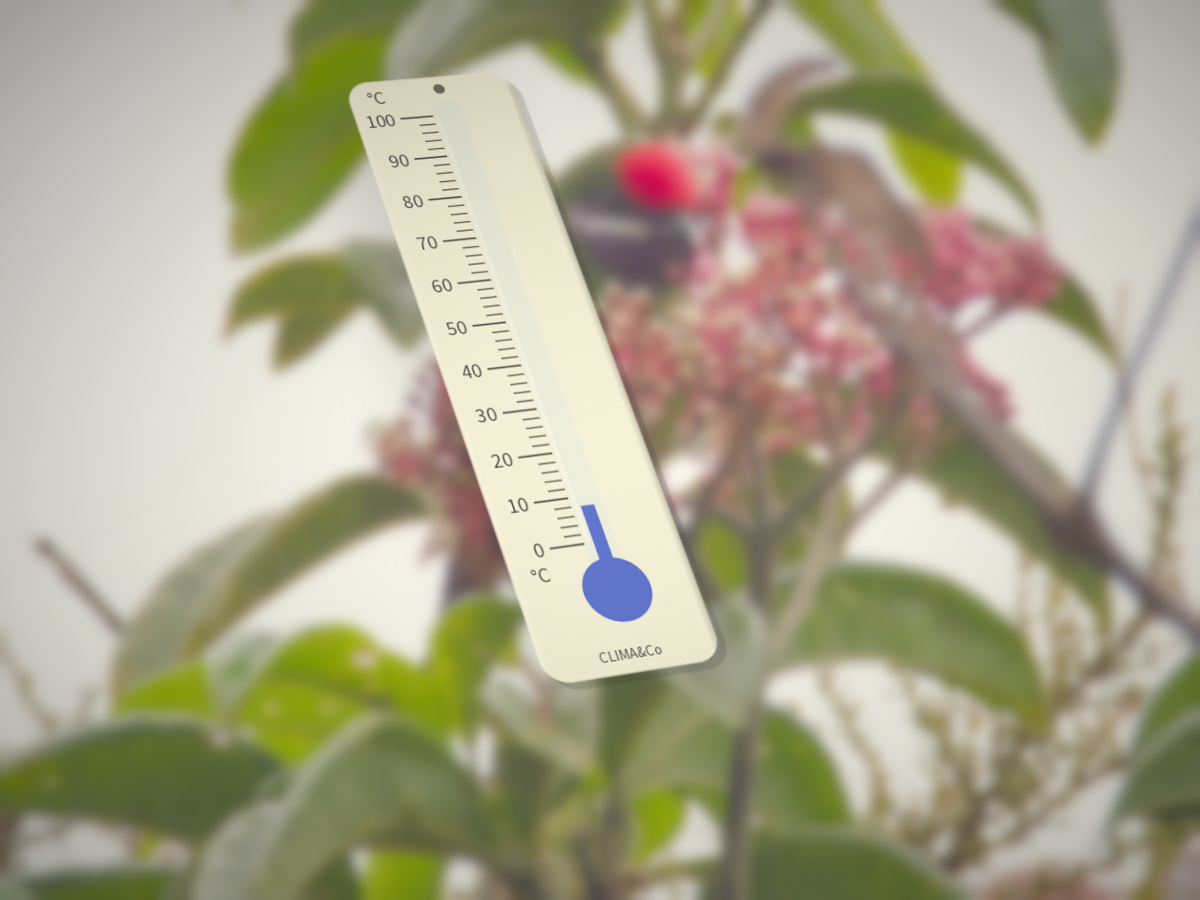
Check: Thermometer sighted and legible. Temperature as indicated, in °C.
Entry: 8 °C
